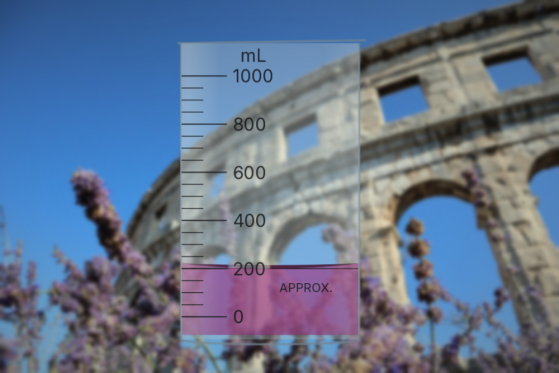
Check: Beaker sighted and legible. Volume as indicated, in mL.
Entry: 200 mL
